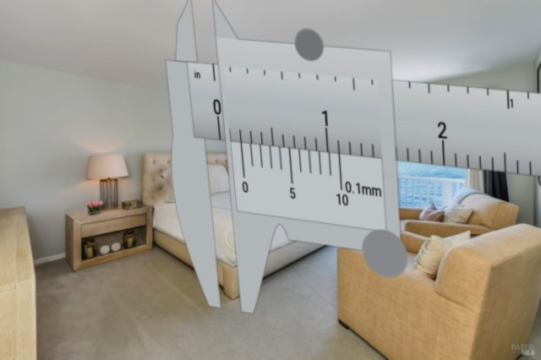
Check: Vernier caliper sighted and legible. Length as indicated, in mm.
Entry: 2.0 mm
